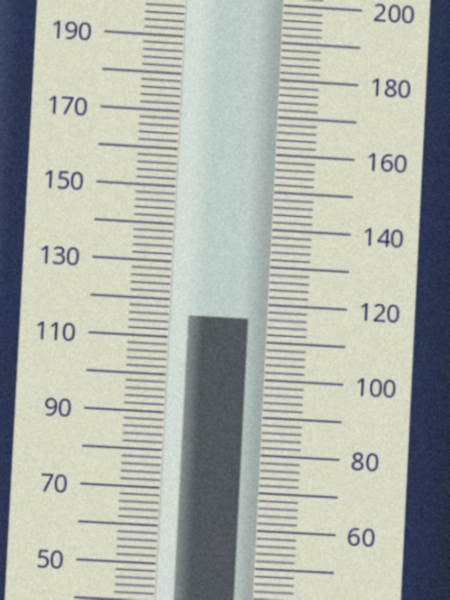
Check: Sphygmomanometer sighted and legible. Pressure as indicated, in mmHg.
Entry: 116 mmHg
